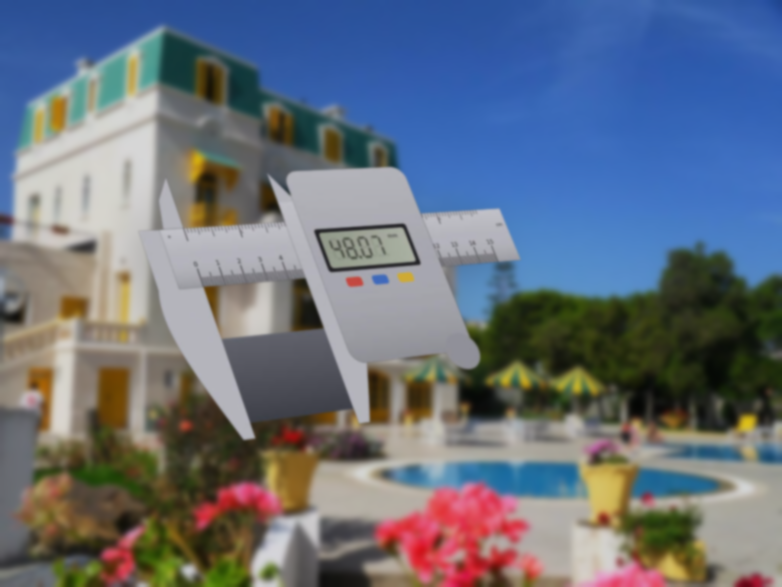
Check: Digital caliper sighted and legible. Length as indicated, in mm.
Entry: 48.07 mm
